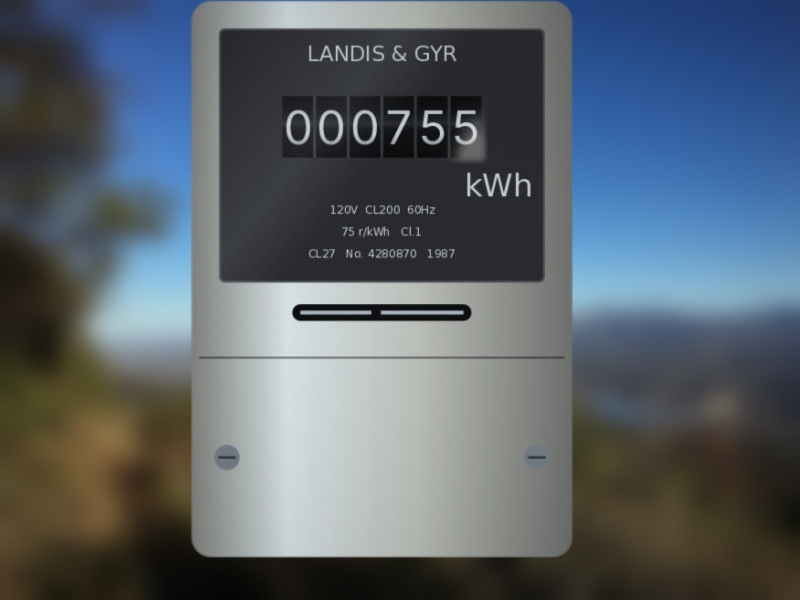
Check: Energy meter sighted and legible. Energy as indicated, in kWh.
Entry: 755 kWh
